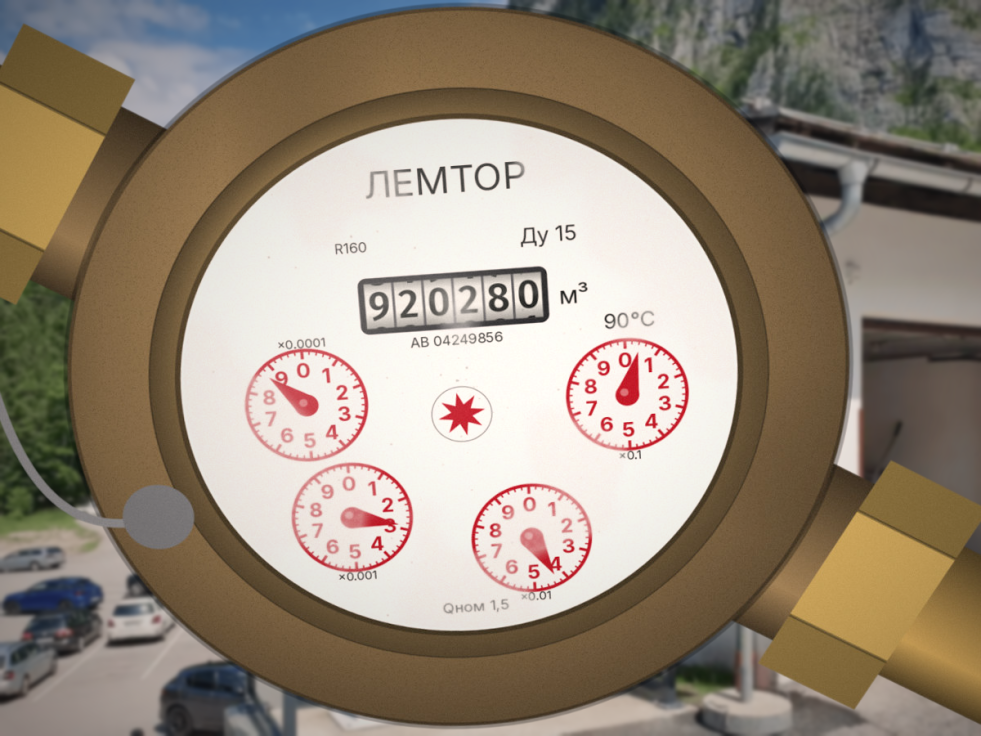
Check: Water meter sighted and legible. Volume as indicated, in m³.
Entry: 920280.0428 m³
